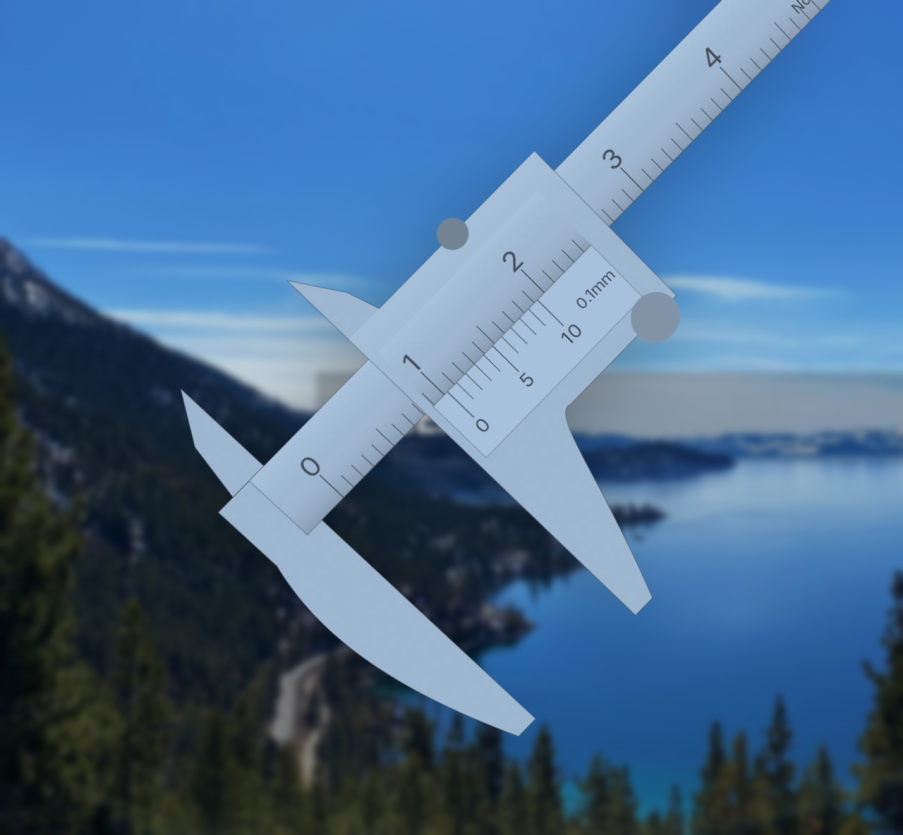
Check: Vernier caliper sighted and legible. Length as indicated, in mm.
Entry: 10.3 mm
